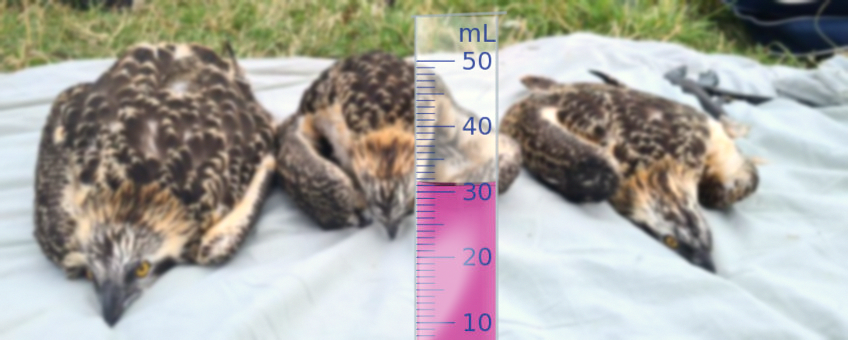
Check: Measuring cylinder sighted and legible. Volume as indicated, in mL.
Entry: 31 mL
